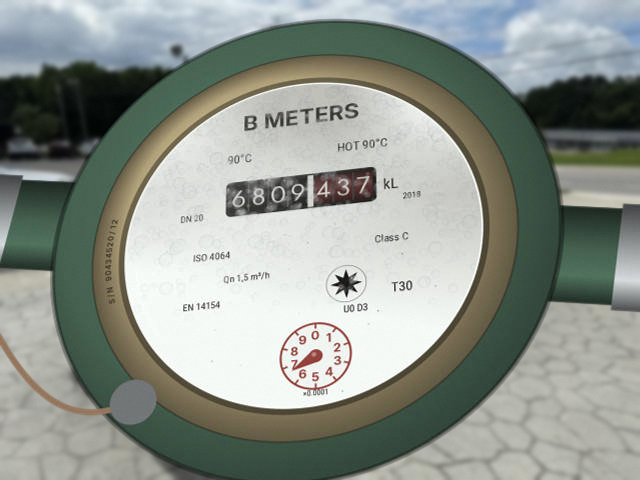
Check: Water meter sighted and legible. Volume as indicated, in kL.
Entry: 6809.4376 kL
